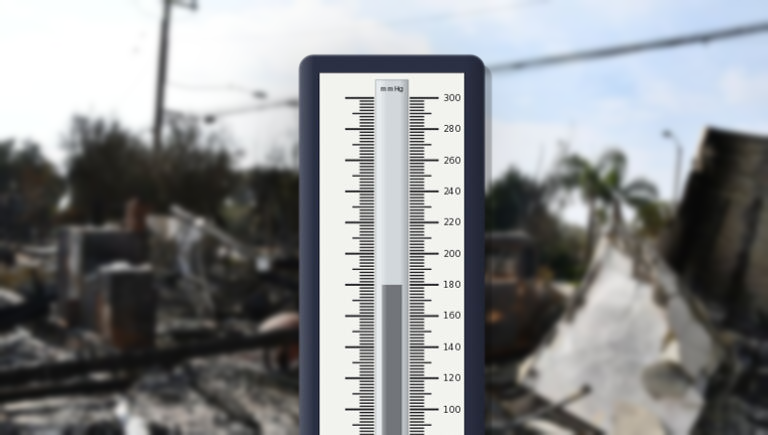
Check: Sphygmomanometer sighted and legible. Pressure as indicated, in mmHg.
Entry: 180 mmHg
